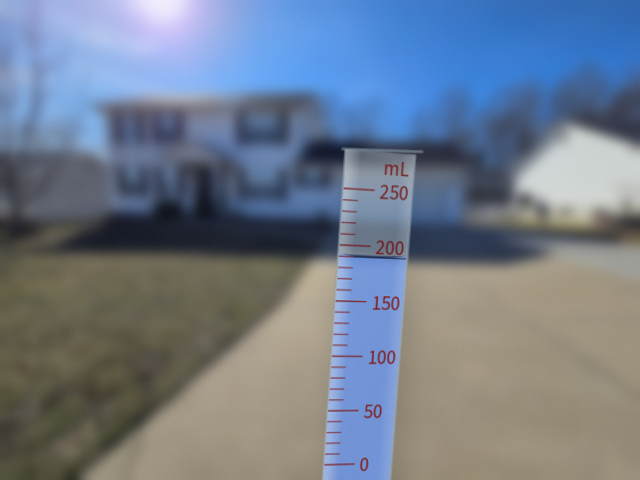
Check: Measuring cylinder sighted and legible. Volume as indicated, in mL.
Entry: 190 mL
